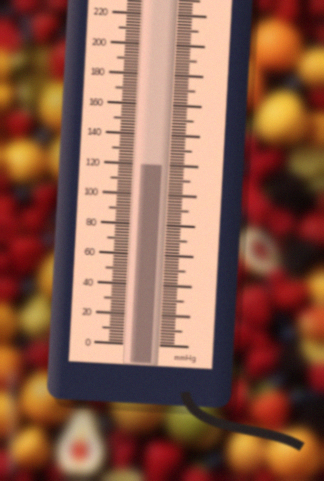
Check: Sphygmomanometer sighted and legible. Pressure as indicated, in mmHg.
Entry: 120 mmHg
